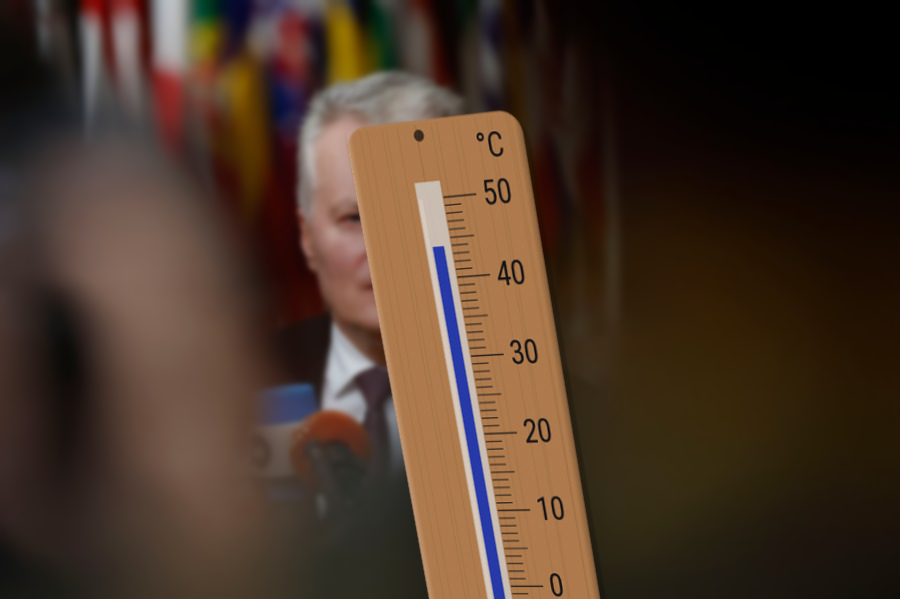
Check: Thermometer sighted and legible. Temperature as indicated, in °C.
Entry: 44 °C
